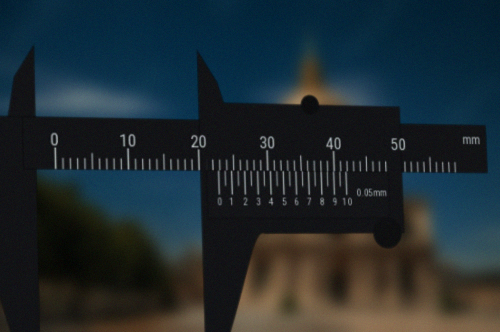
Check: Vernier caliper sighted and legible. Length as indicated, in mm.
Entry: 22.8 mm
